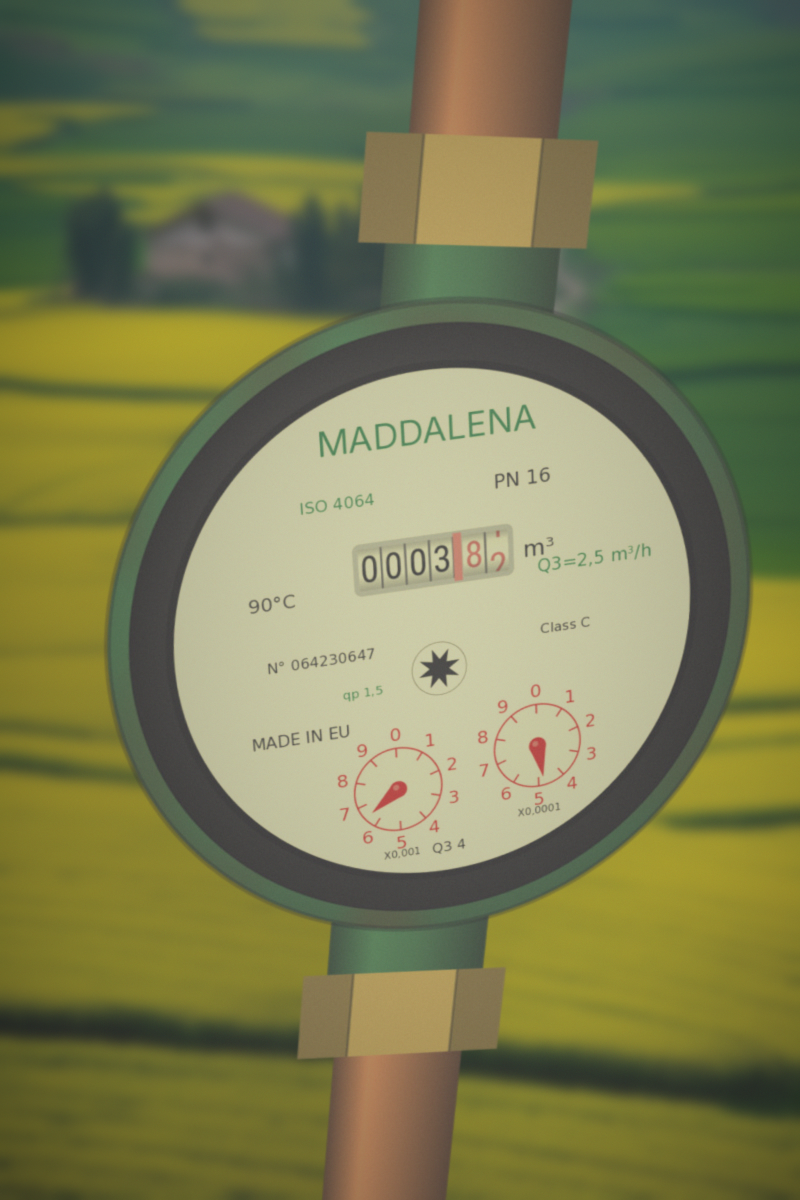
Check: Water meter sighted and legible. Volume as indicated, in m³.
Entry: 3.8164 m³
